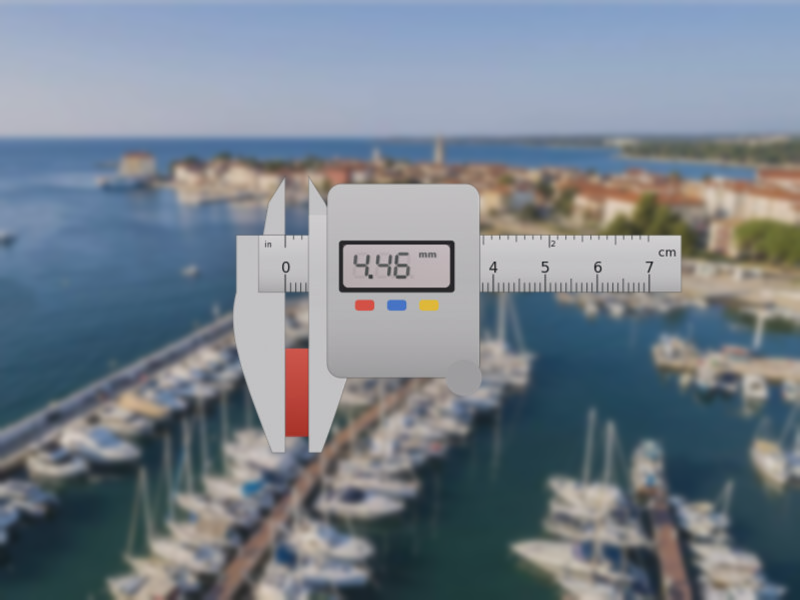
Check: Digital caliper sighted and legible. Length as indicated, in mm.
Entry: 4.46 mm
